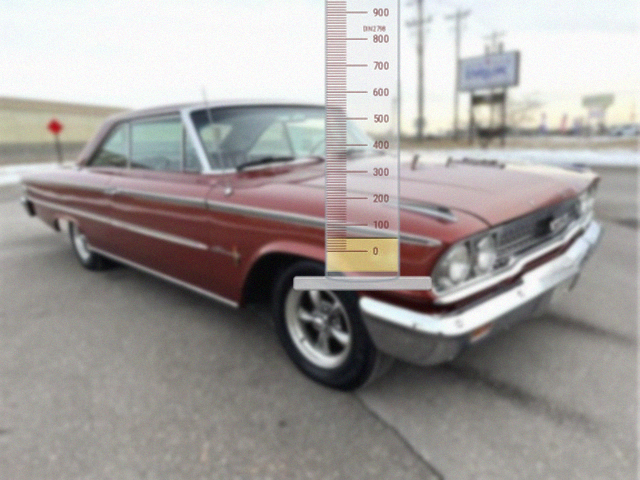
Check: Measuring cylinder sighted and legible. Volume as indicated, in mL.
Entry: 50 mL
